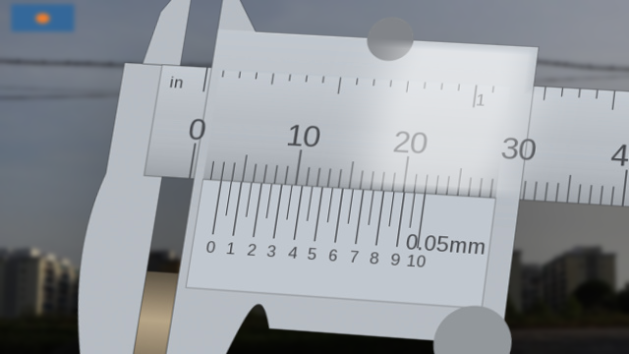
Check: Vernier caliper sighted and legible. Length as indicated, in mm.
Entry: 3.0 mm
